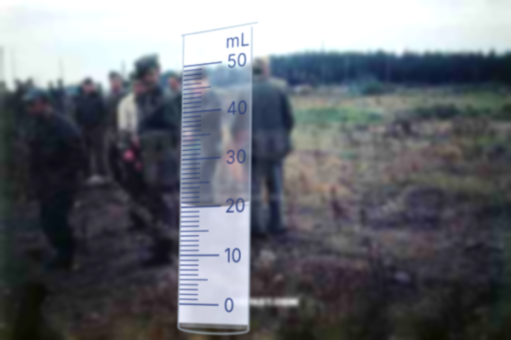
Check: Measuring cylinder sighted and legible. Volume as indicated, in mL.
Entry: 20 mL
